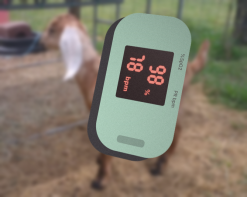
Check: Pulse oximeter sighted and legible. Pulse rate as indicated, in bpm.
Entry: 78 bpm
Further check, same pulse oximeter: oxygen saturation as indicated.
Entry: 98 %
